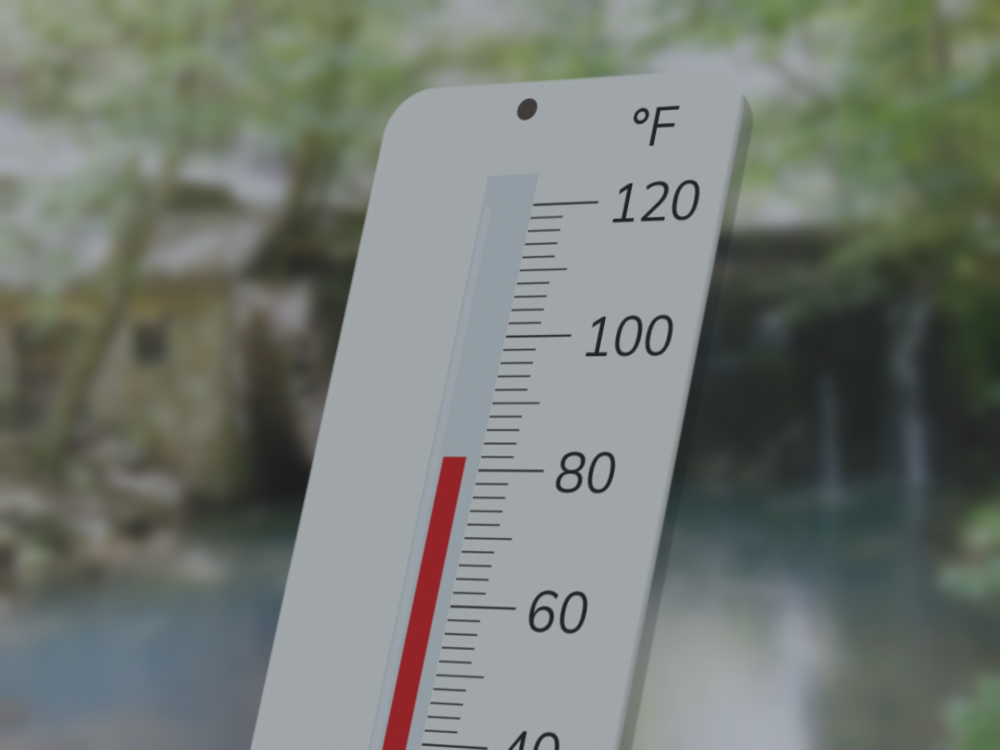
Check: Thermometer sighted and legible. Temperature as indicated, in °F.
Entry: 82 °F
